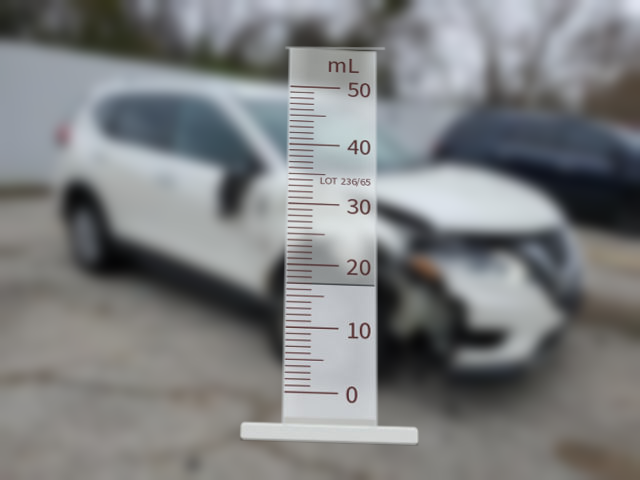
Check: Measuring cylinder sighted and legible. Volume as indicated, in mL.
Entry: 17 mL
